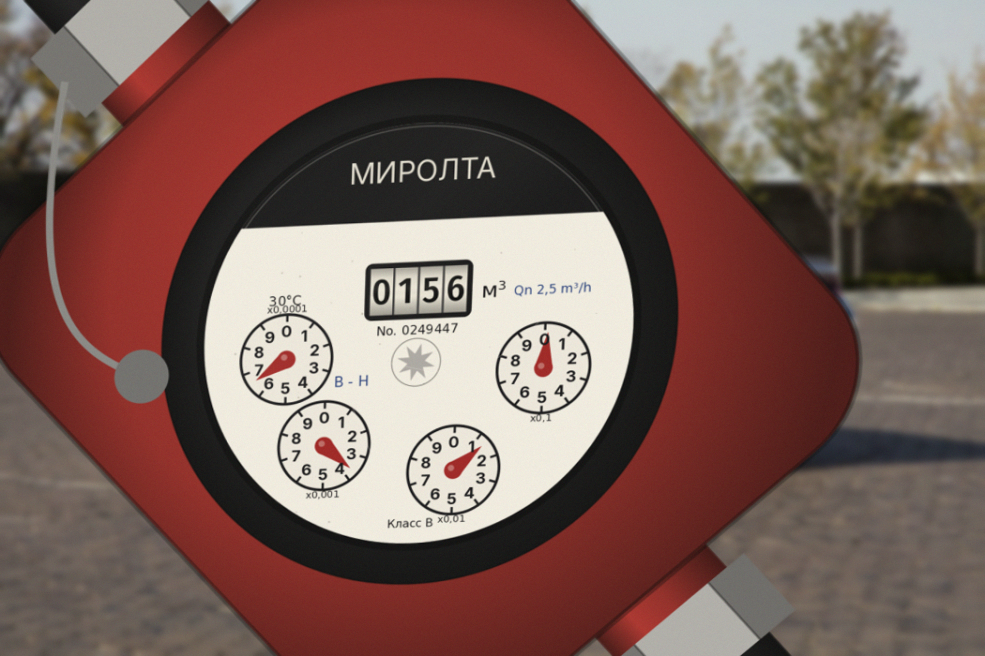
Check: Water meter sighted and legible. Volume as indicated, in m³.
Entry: 156.0136 m³
